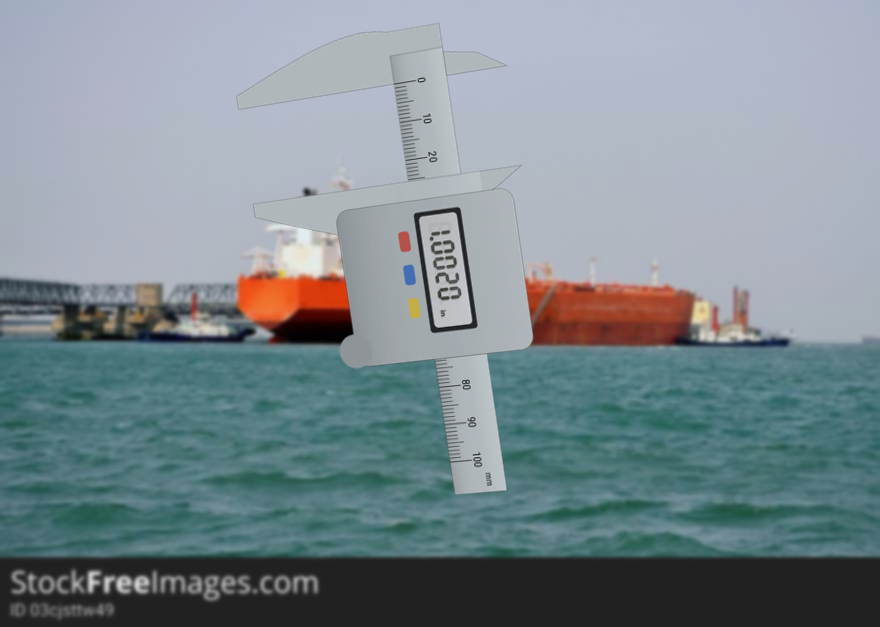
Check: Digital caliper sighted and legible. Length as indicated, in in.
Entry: 1.0020 in
